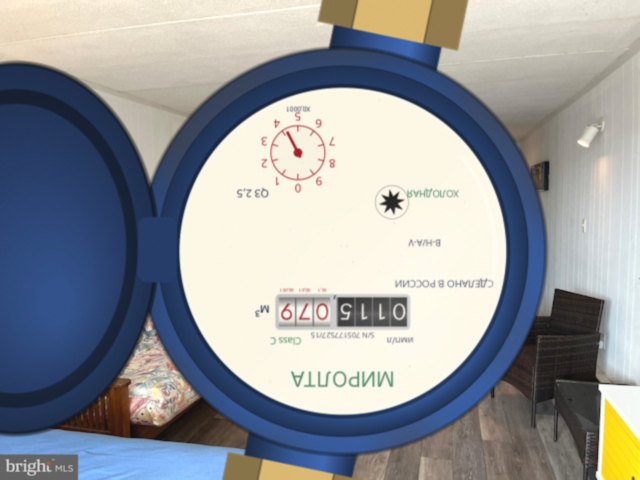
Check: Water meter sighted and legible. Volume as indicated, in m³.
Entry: 115.0794 m³
